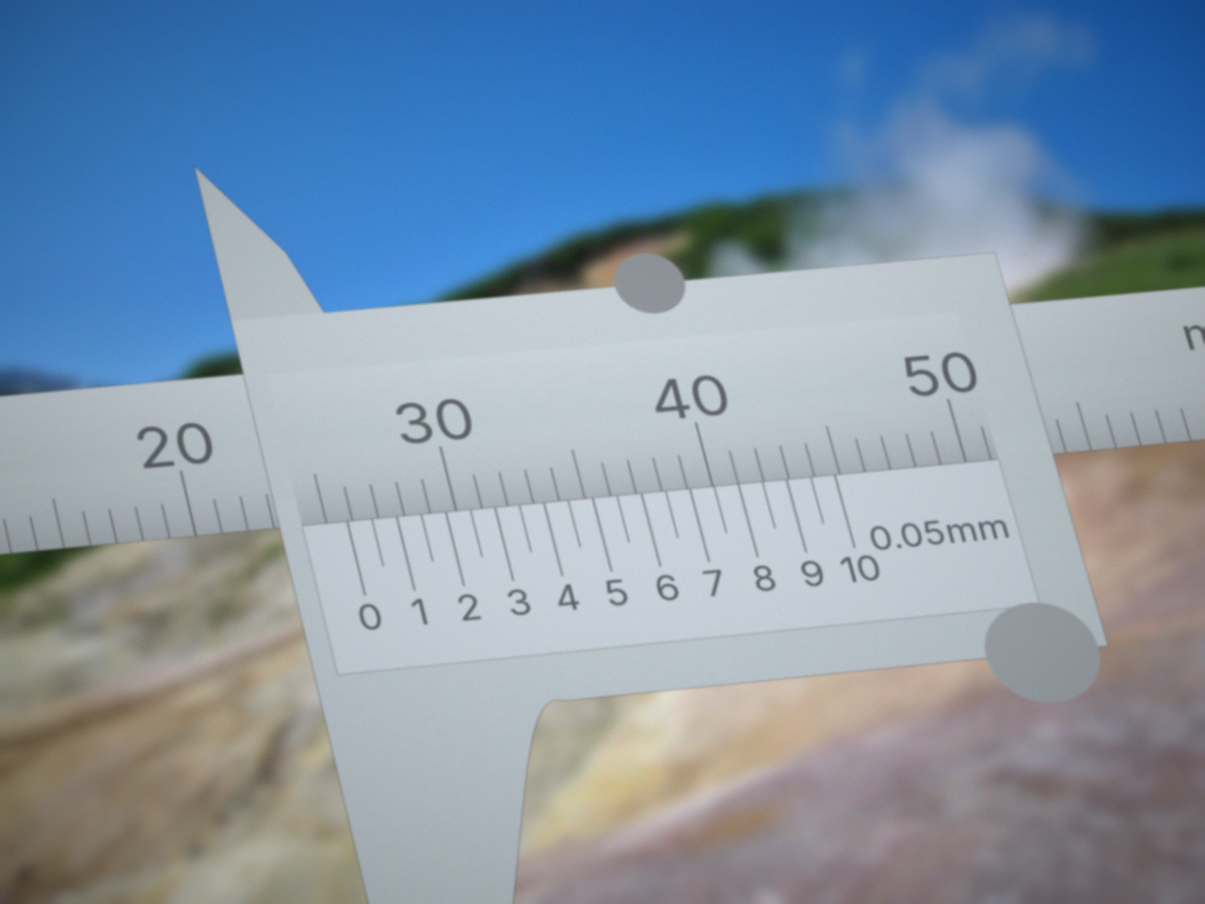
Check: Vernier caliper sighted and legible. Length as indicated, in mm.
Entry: 25.8 mm
